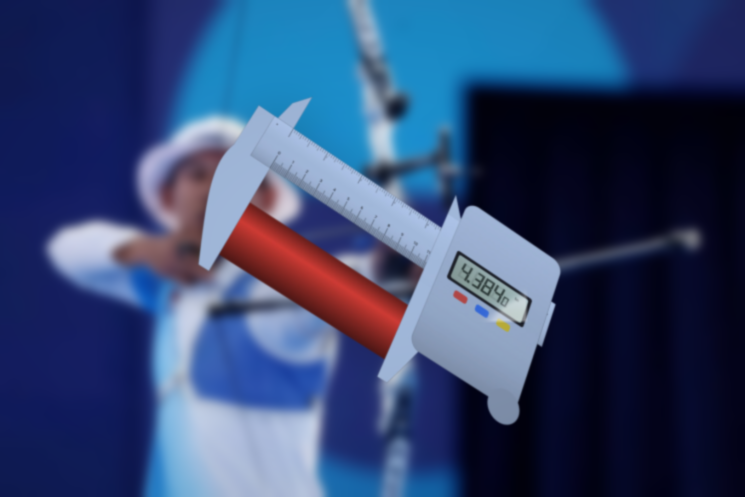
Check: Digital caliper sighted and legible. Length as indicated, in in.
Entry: 4.3840 in
